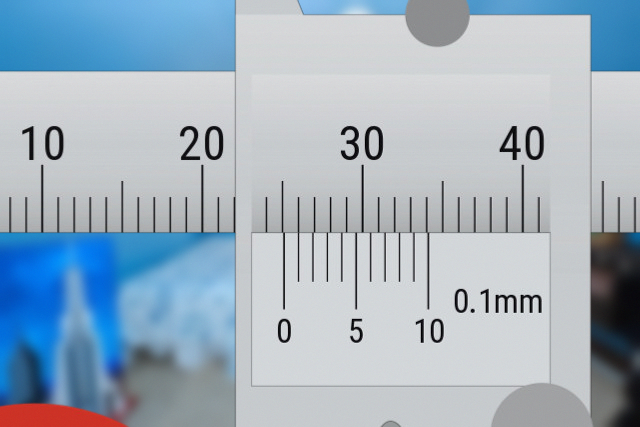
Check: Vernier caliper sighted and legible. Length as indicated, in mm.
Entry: 25.1 mm
